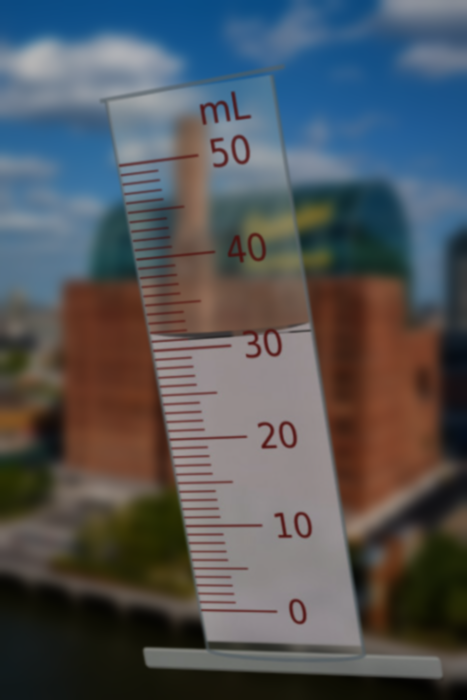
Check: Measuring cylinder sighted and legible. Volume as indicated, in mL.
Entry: 31 mL
